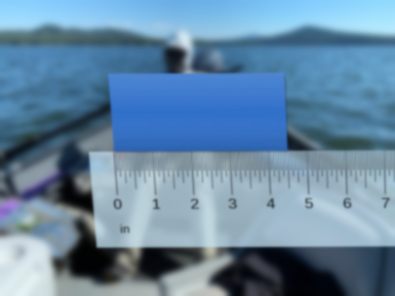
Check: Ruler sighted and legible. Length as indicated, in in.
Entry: 4.5 in
